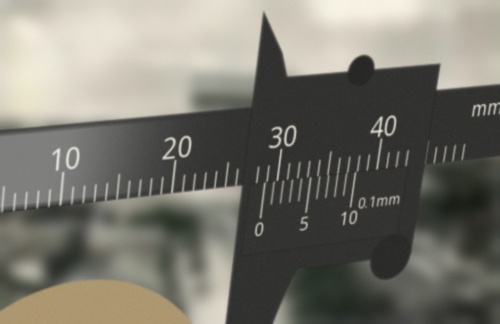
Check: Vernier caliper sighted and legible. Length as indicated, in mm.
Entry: 28.8 mm
